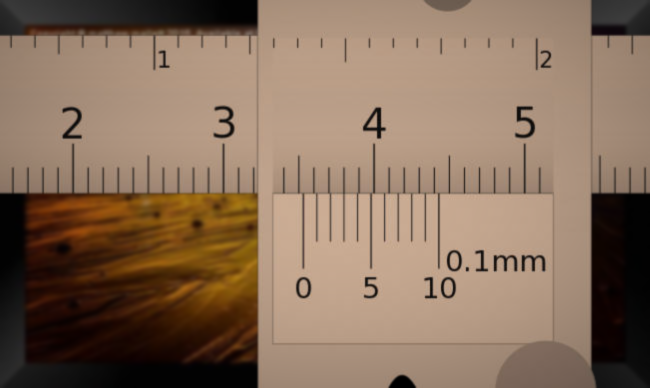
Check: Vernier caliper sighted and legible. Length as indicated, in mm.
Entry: 35.3 mm
